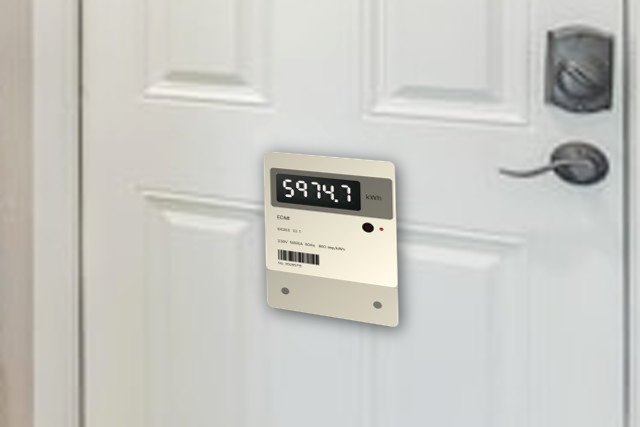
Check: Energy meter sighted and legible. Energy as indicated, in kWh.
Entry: 5974.7 kWh
